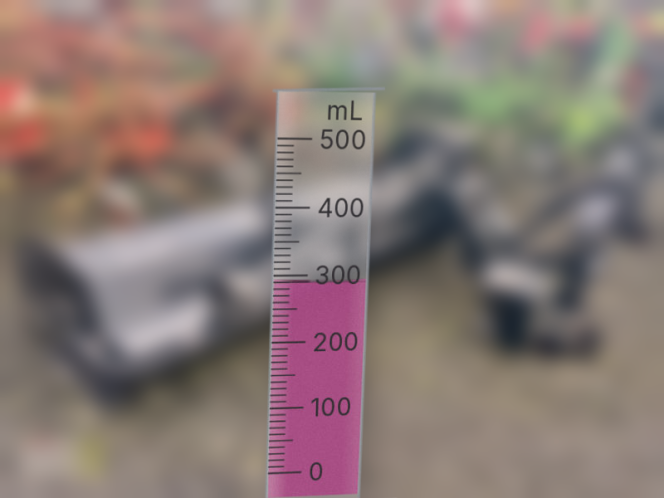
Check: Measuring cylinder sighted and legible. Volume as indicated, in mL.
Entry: 290 mL
